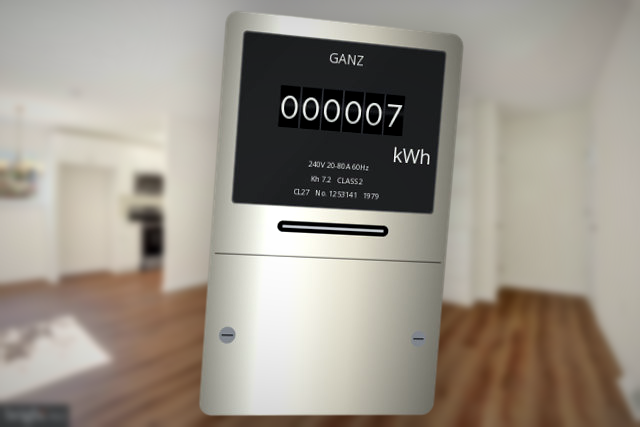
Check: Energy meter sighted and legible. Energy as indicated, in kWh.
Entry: 7 kWh
